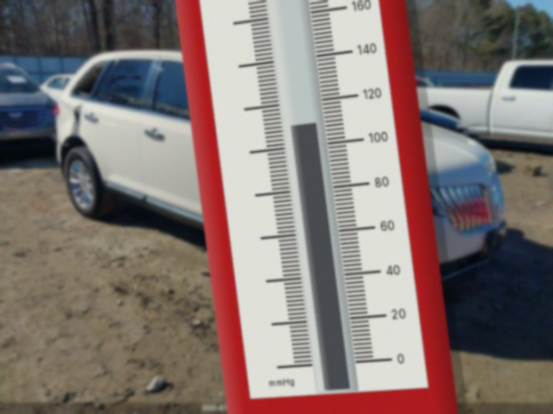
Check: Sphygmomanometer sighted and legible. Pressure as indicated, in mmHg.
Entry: 110 mmHg
